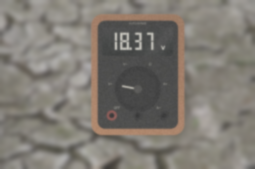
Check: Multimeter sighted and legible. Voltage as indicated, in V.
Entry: 18.37 V
